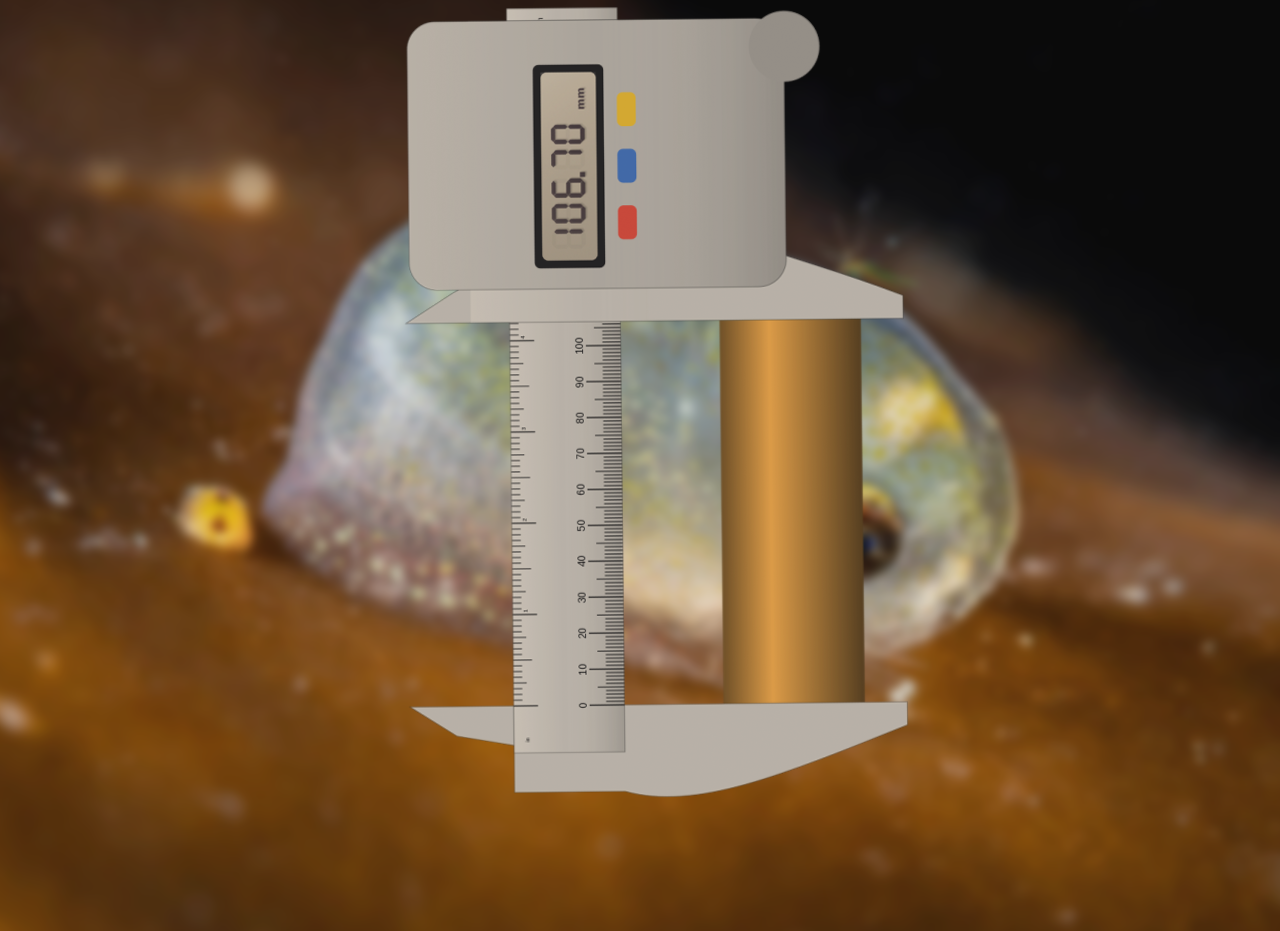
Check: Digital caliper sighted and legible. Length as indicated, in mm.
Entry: 106.70 mm
